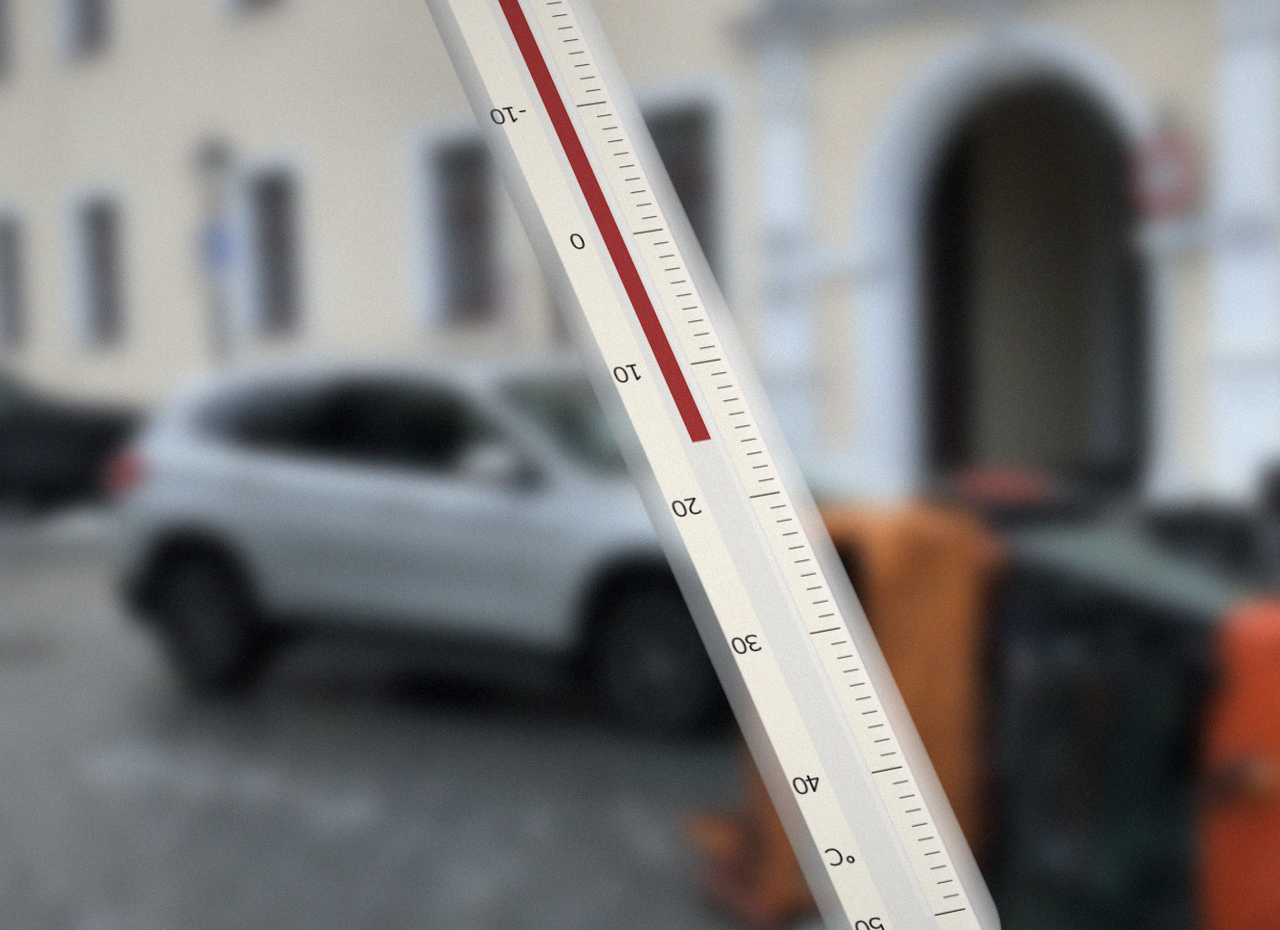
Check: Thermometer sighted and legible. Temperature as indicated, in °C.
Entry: 15.5 °C
